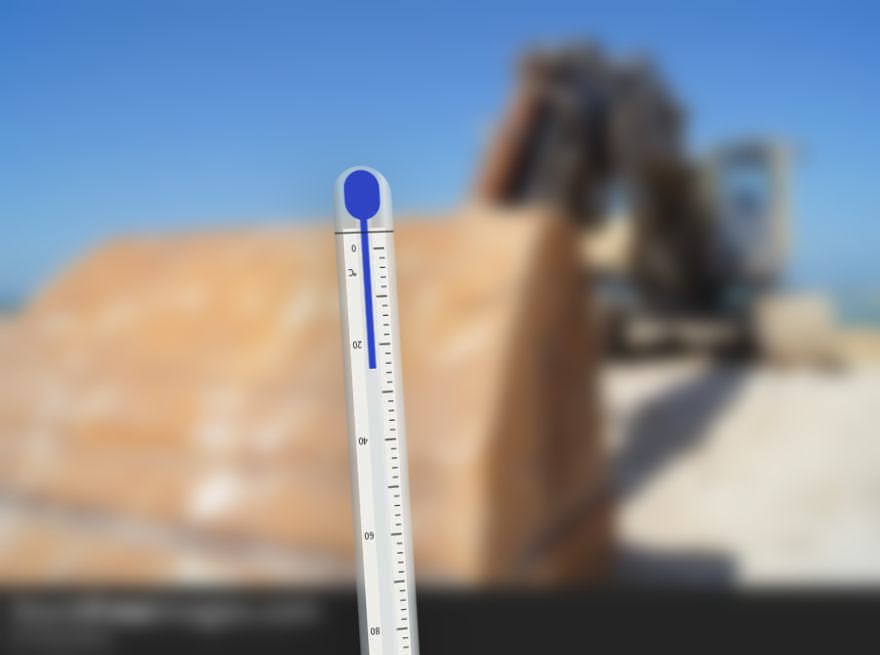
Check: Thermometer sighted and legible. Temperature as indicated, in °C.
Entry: 25 °C
